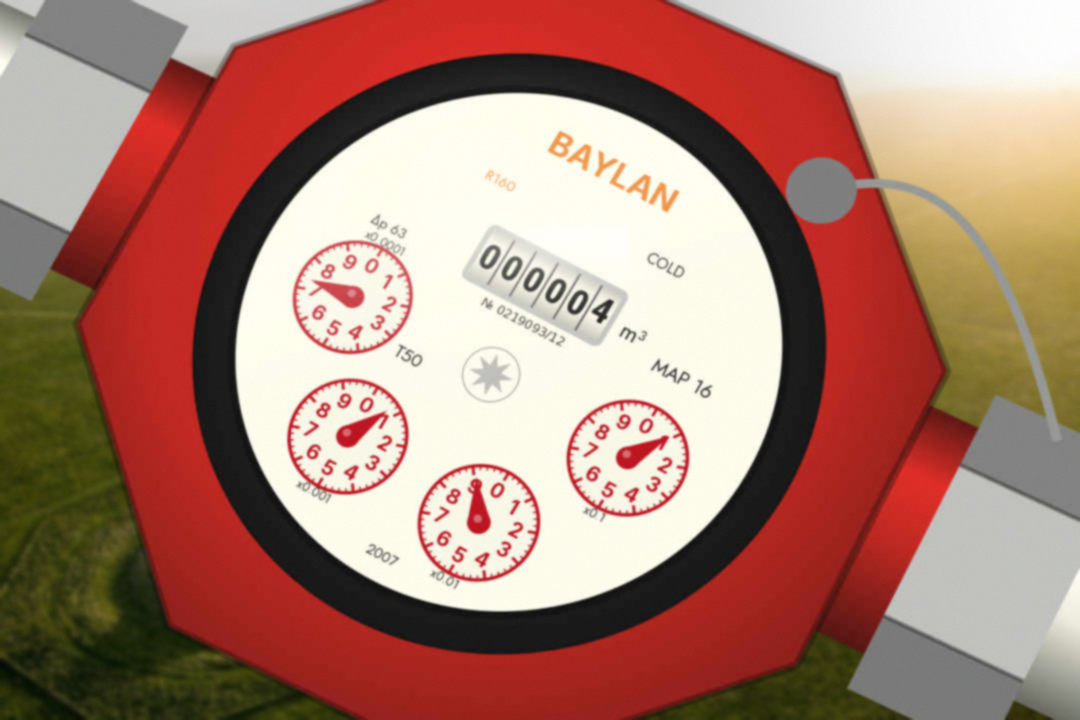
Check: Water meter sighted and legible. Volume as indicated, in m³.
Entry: 4.0907 m³
